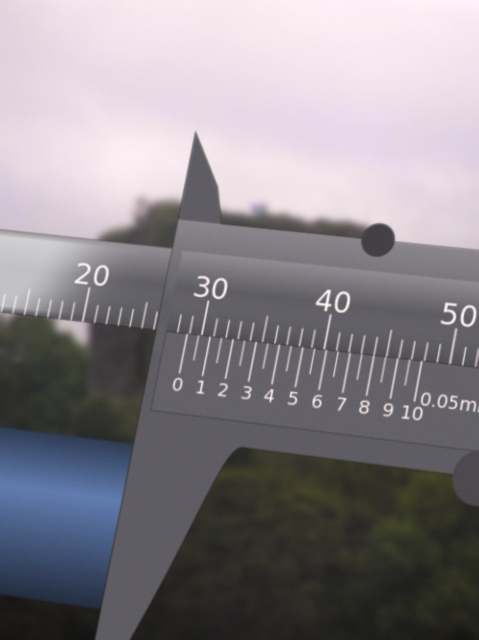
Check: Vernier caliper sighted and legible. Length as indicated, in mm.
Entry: 28.8 mm
